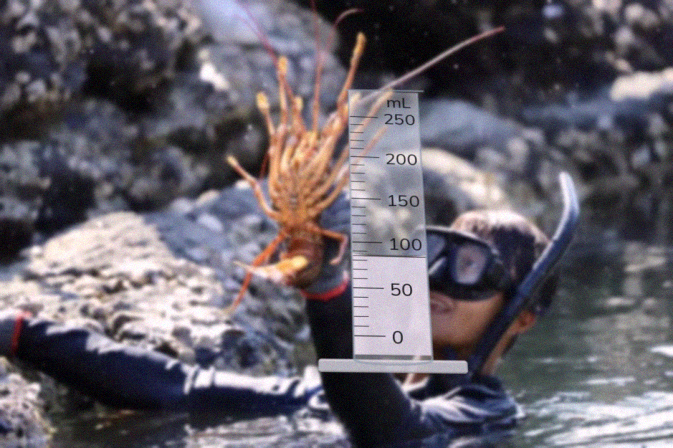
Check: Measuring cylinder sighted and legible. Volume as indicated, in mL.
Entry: 85 mL
